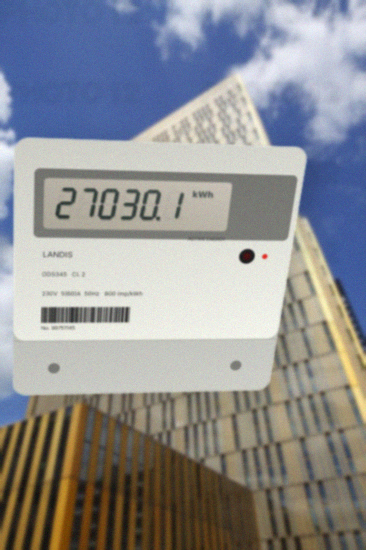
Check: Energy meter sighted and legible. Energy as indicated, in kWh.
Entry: 27030.1 kWh
